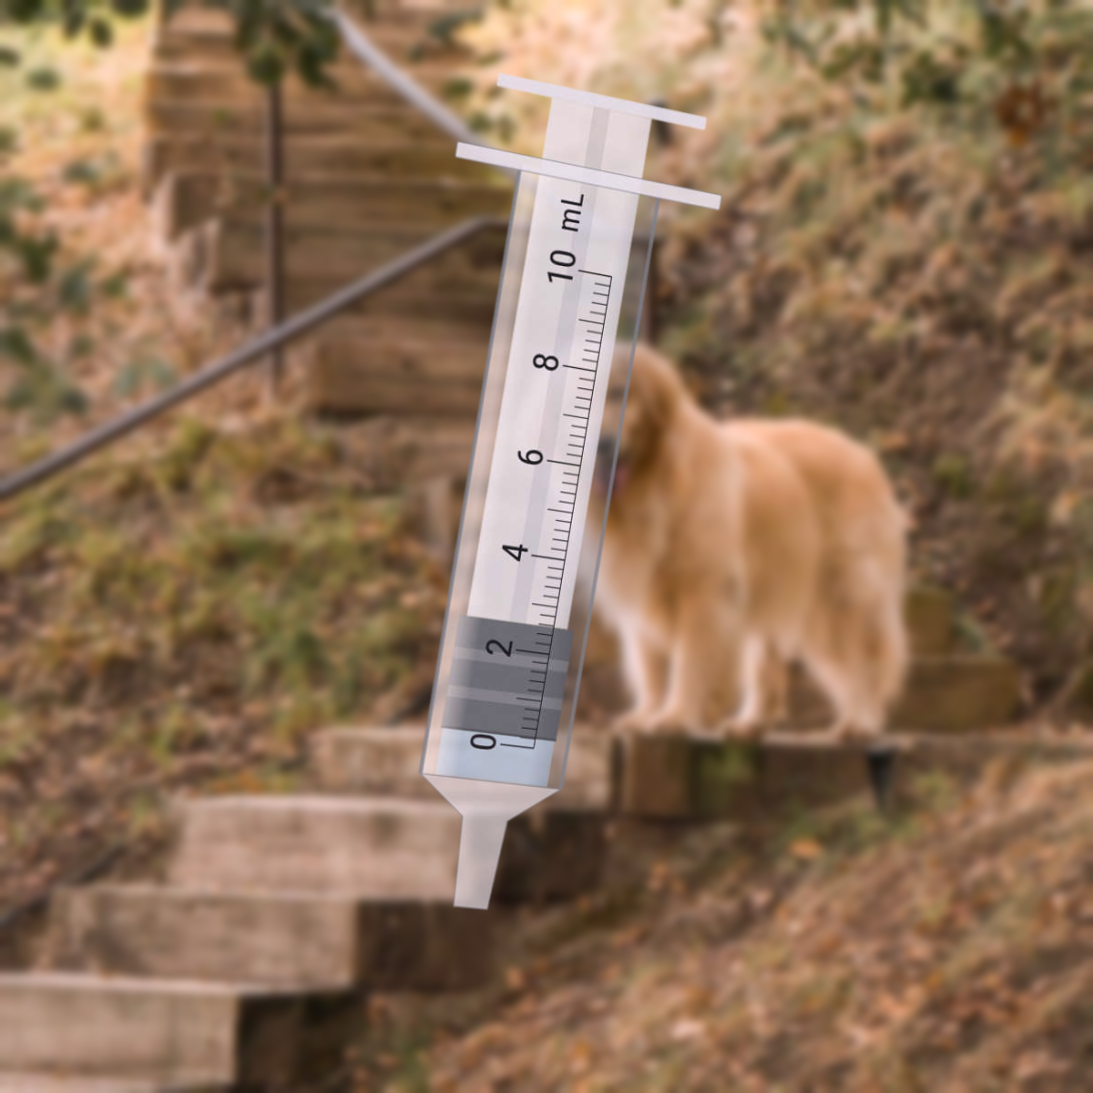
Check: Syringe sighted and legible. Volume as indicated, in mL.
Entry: 0.2 mL
